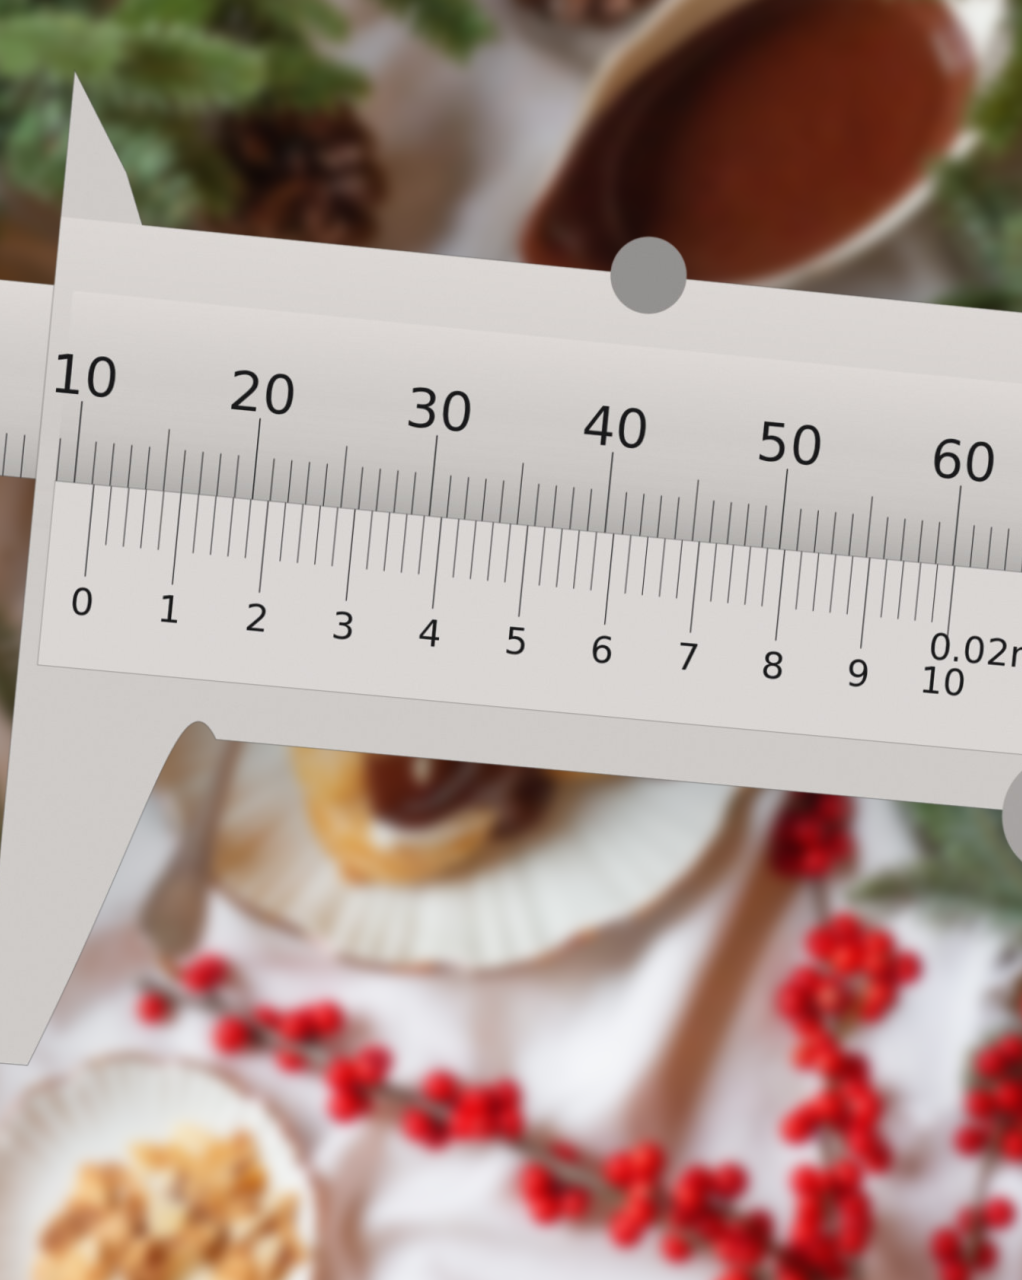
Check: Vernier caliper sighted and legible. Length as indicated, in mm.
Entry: 11.1 mm
